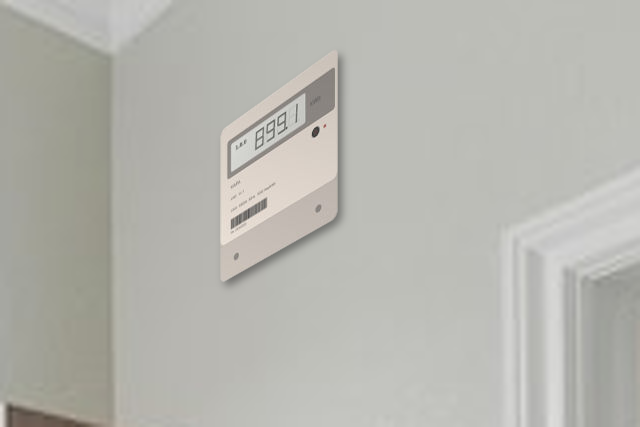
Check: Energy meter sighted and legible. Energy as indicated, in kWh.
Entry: 899.1 kWh
